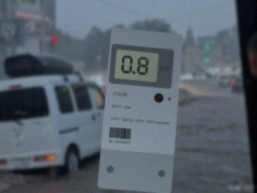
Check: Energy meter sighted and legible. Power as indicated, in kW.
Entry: 0.8 kW
